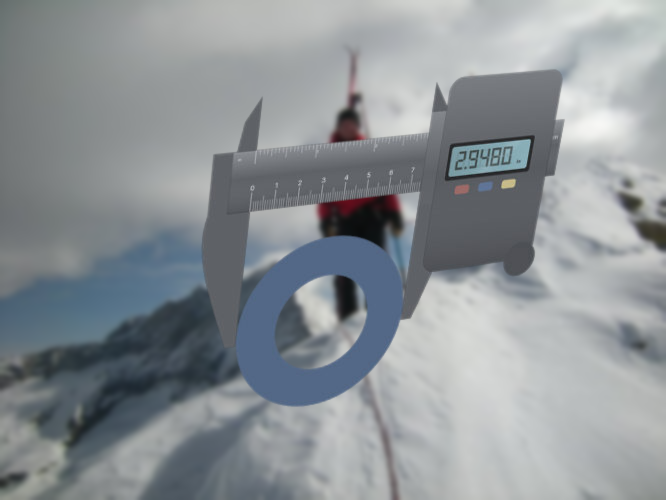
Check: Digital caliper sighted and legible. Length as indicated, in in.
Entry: 2.9480 in
